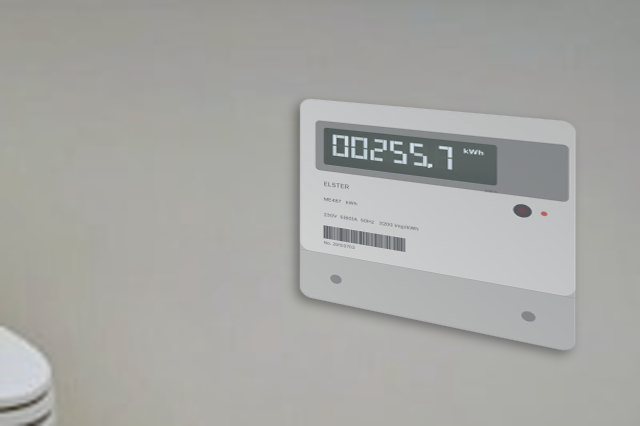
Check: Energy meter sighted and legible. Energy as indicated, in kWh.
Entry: 255.7 kWh
